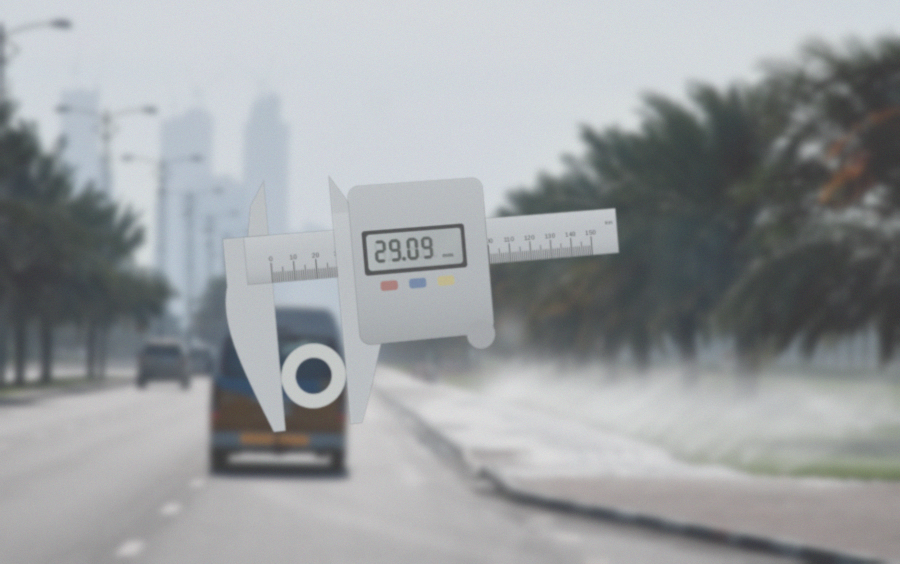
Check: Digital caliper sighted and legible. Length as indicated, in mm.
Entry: 29.09 mm
